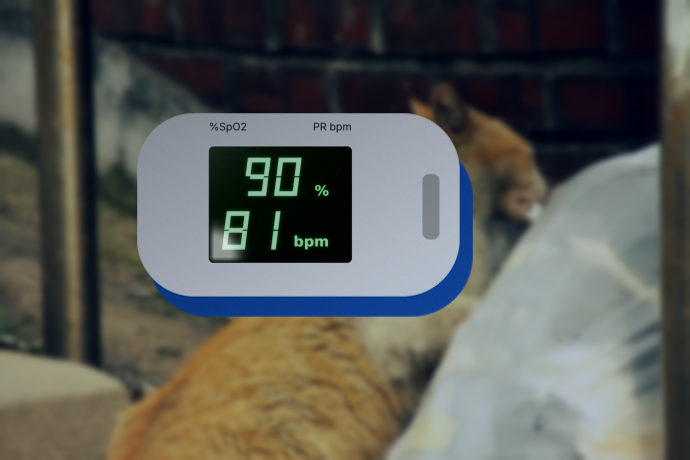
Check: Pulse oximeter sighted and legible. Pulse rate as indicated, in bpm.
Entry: 81 bpm
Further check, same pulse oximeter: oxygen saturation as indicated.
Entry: 90 %
